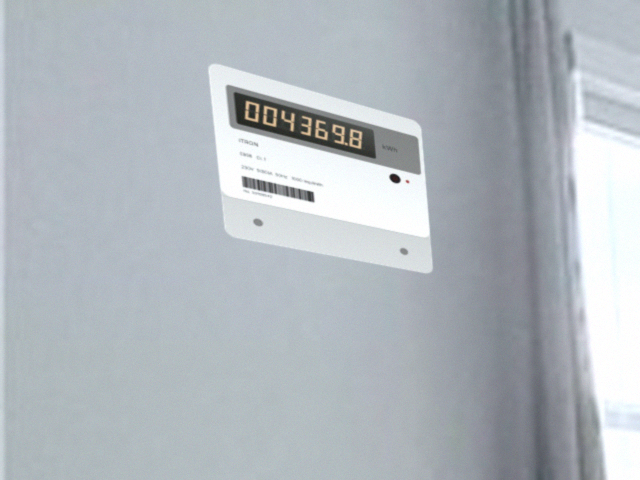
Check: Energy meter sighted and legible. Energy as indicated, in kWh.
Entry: 4369.8 kWh
